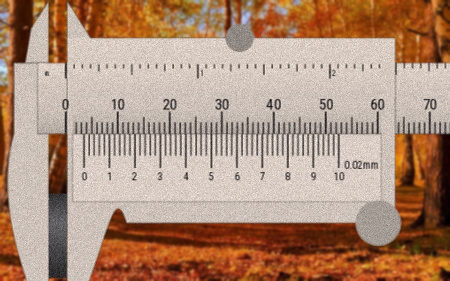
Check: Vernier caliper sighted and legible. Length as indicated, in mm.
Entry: 3.5 mm
